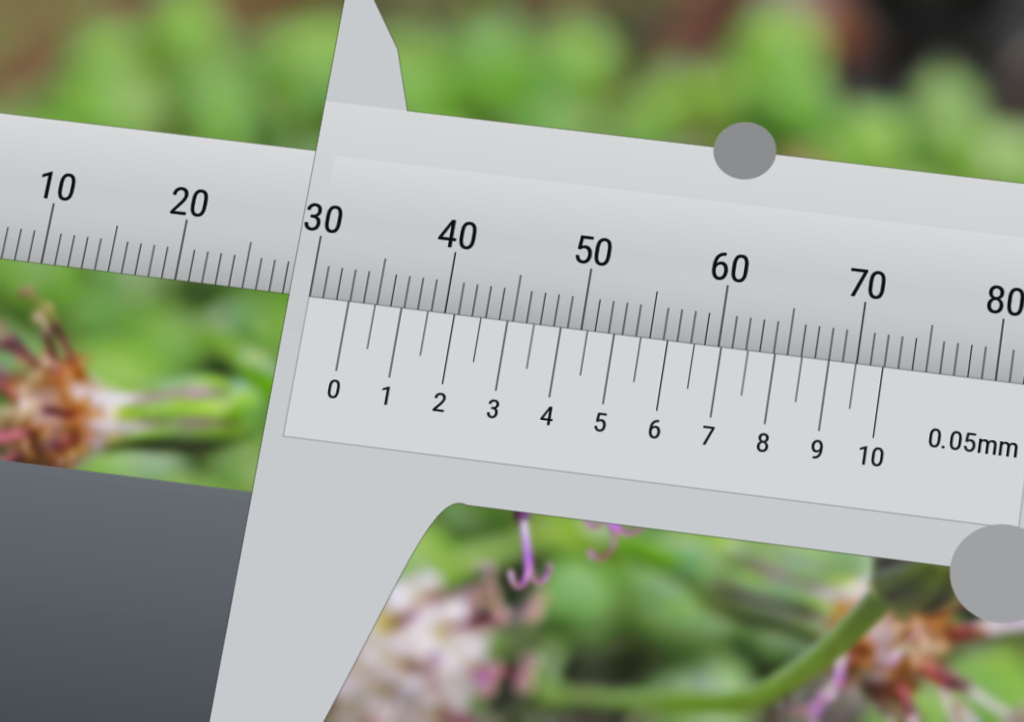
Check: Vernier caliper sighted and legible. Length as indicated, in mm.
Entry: 32.9 mm
